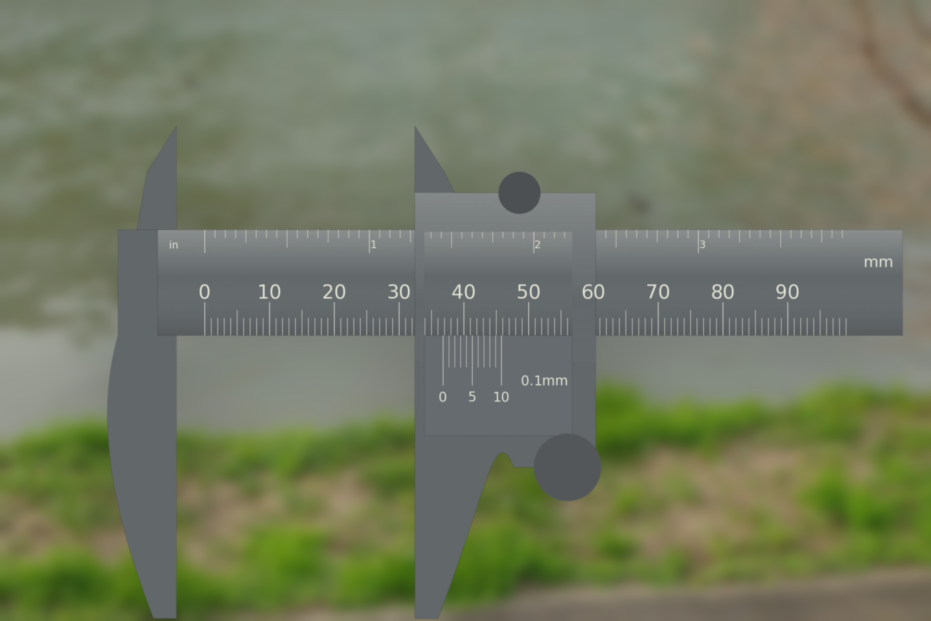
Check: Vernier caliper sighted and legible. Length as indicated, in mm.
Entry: 36.8 mm
